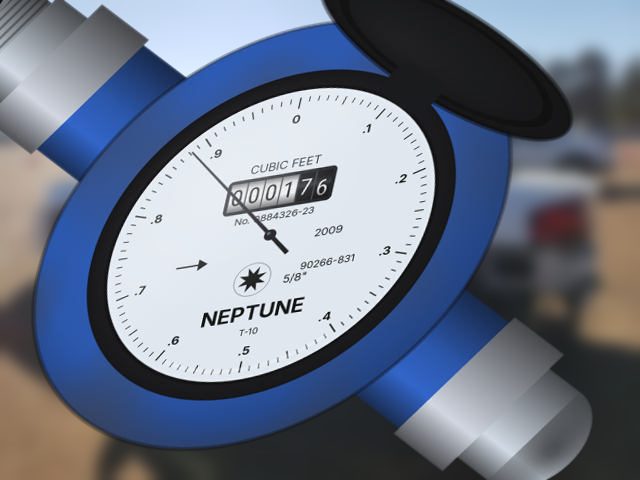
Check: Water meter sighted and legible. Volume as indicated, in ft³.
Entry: 175.88 ft³
